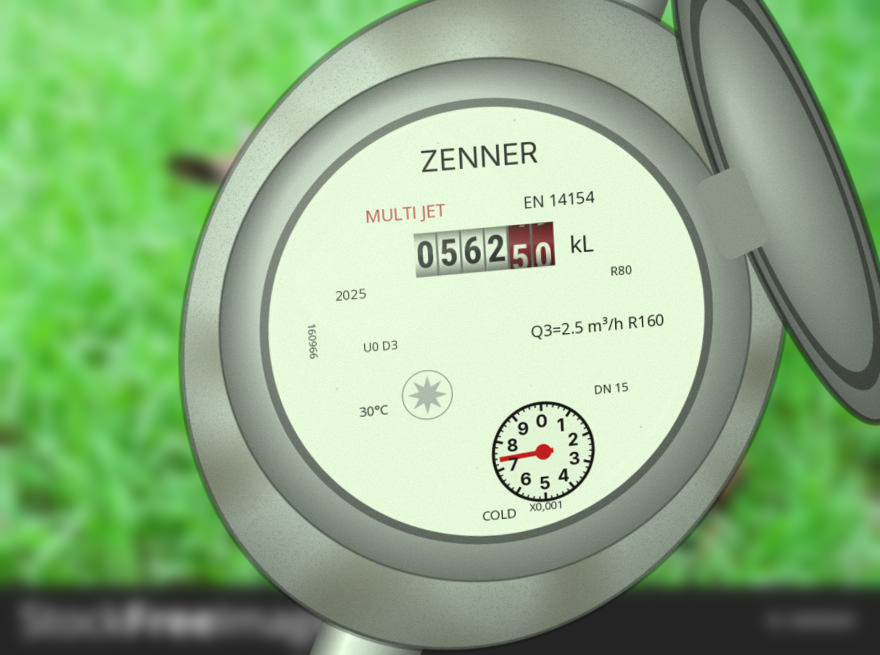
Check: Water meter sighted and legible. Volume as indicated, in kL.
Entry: 562.497 kL
